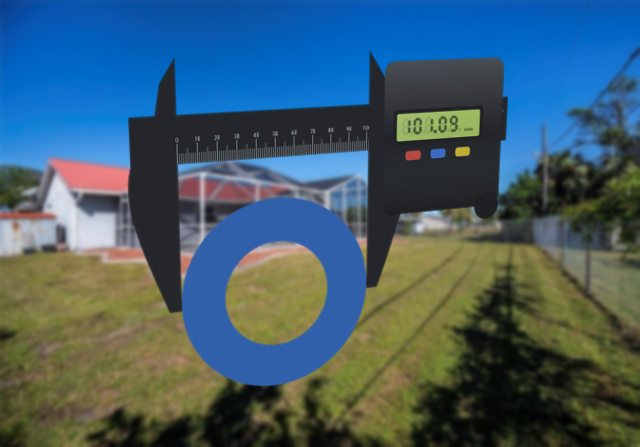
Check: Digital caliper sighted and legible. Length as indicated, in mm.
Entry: 101.09 mm
